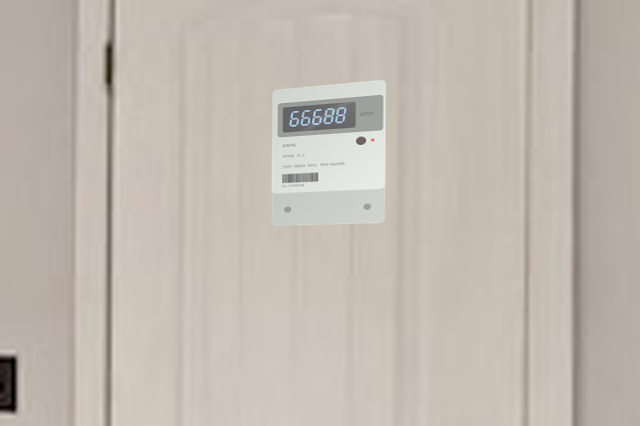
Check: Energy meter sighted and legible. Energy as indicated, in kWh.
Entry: 66688 kWh
